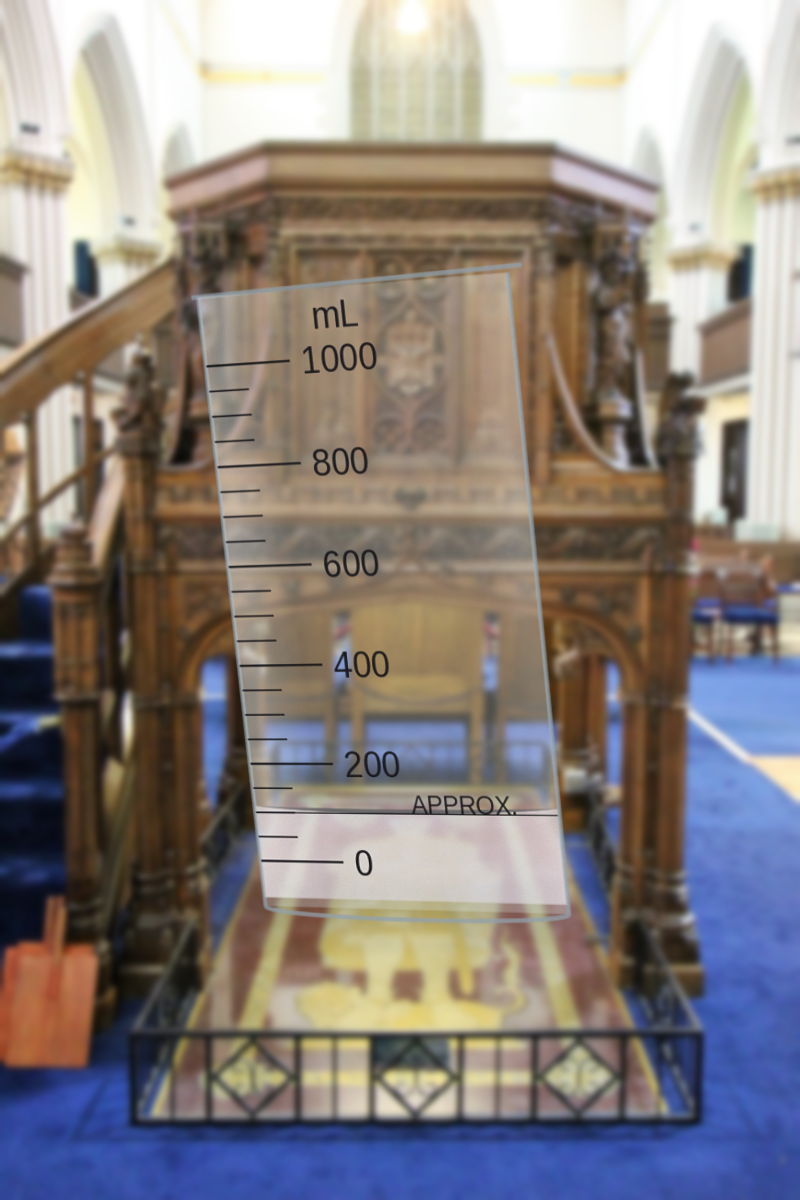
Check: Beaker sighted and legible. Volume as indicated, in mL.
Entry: 100 mL
